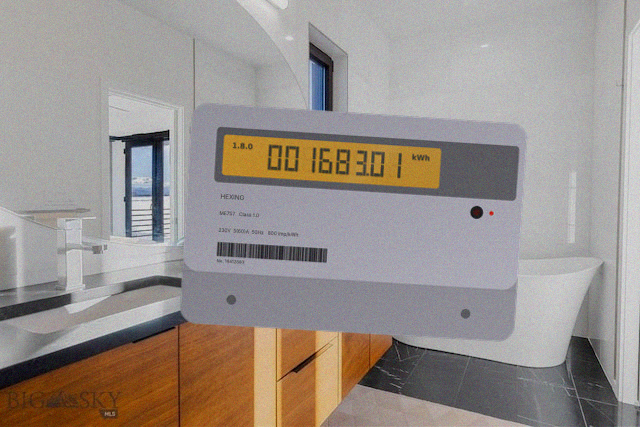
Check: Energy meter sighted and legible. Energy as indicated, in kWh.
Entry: 1683.01 kWh
